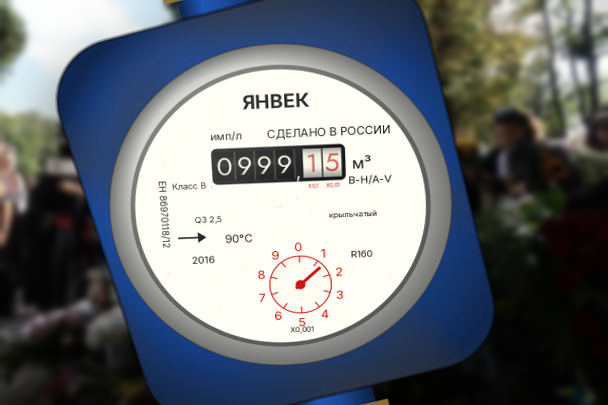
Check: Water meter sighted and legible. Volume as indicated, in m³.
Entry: 999.151 m³
